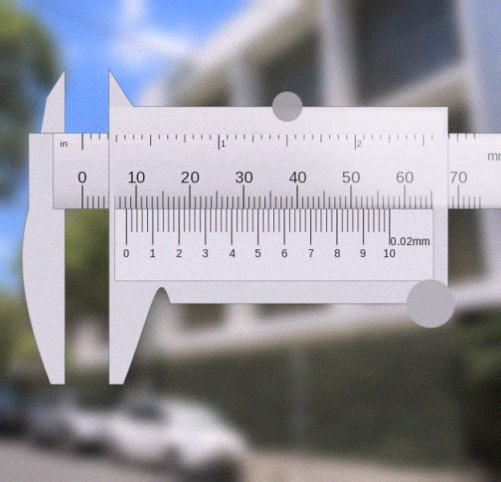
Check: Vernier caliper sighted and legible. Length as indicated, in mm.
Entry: 8.2 mm
